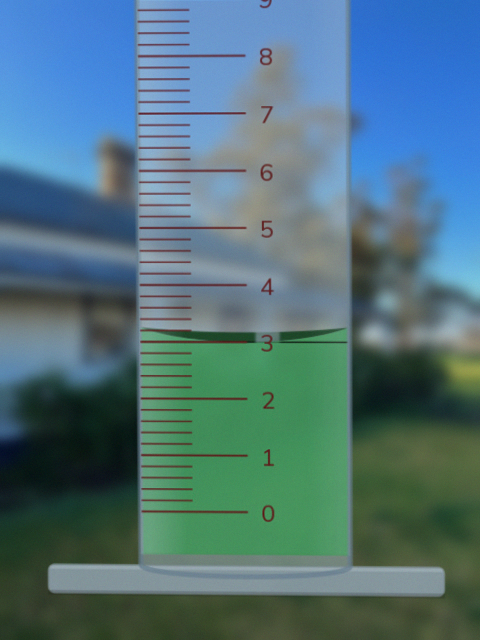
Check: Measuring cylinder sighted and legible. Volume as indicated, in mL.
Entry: 3 mL
